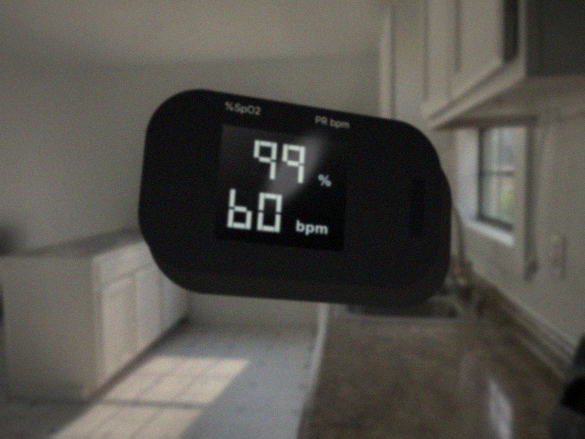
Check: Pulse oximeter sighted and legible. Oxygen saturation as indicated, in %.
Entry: 99 %
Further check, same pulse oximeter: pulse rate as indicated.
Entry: 60 bpm
